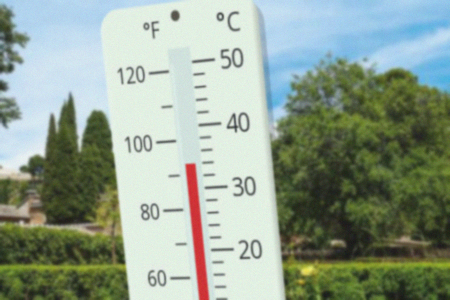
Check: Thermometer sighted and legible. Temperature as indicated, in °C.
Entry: 34 °C
